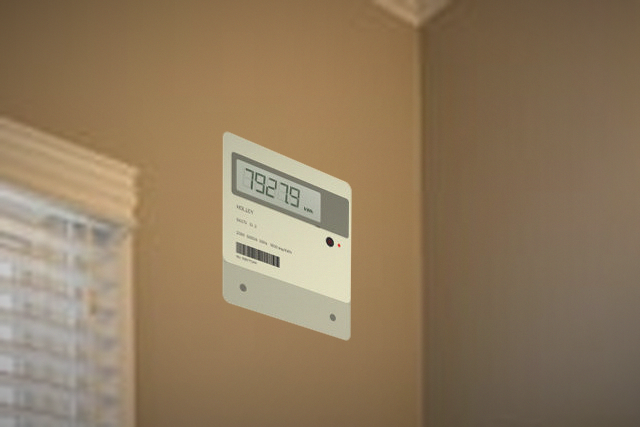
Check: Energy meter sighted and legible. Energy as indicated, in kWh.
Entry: 7927.9 kWh
